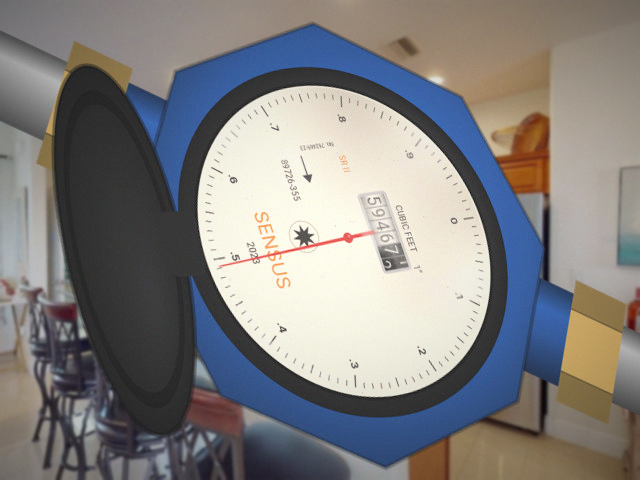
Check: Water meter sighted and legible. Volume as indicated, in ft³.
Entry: 594671.49 ft³
